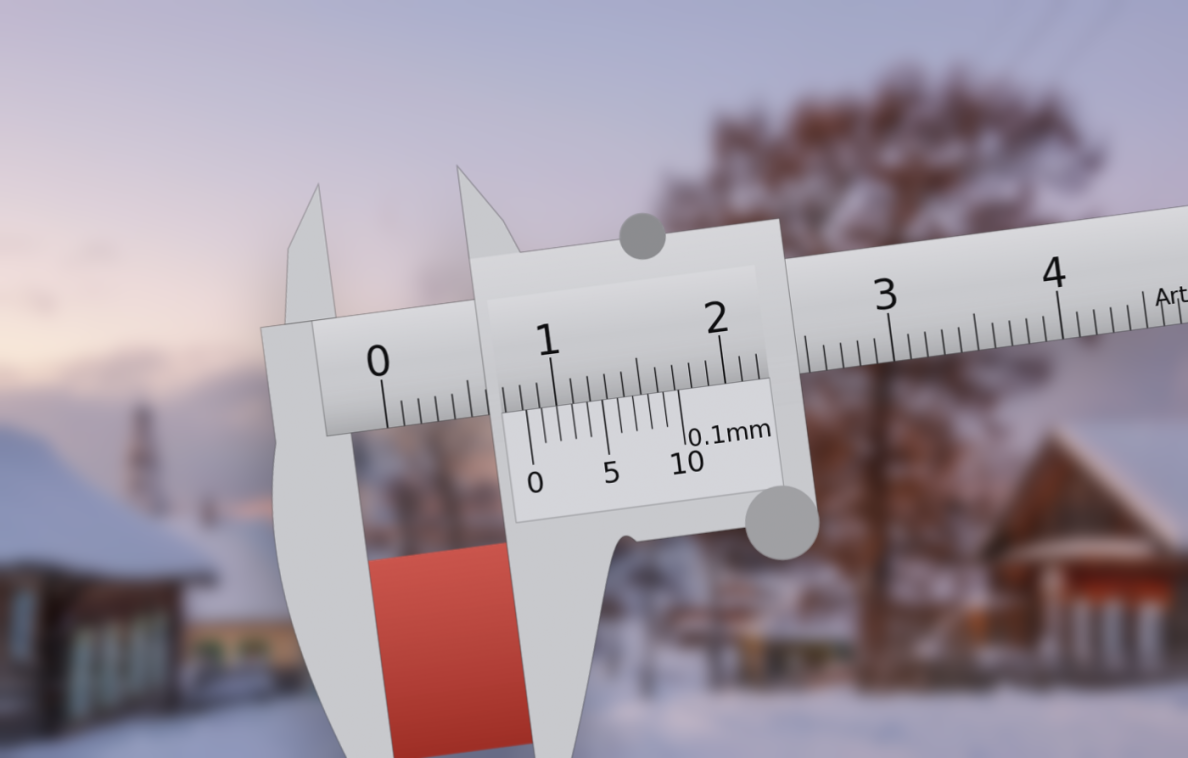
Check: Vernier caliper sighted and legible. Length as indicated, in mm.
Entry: 8.2 mm
